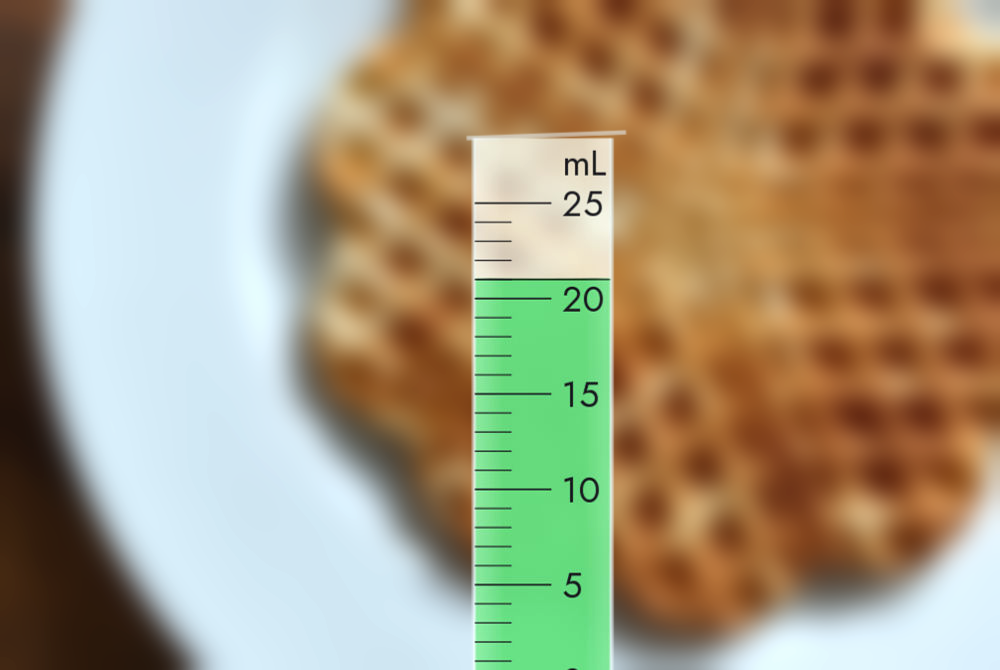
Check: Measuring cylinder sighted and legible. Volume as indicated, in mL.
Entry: 21 mL
